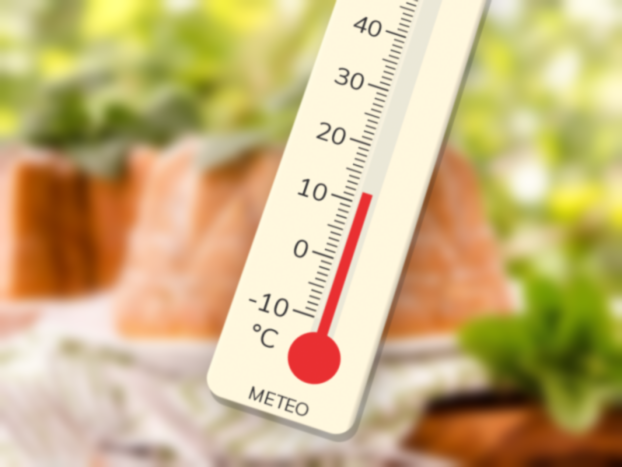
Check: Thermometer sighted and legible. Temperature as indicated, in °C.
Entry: 12 °C
